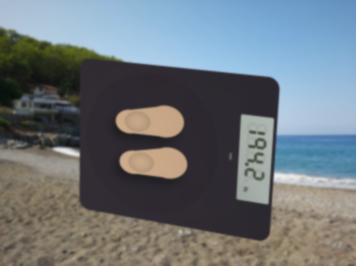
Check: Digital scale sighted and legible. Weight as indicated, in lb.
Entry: 194.2 lb
